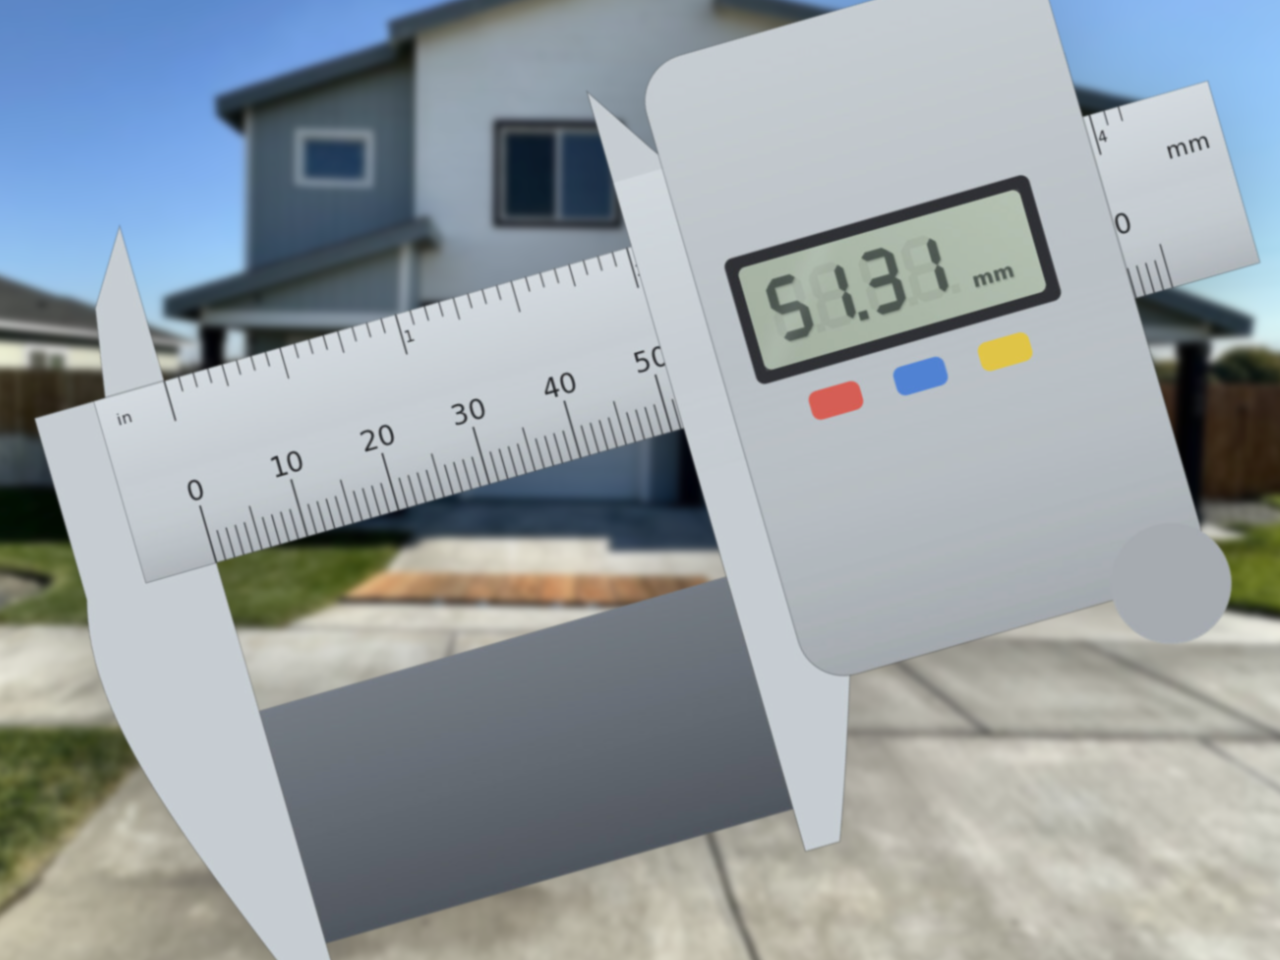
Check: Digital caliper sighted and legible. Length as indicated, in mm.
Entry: 51.31 mm
